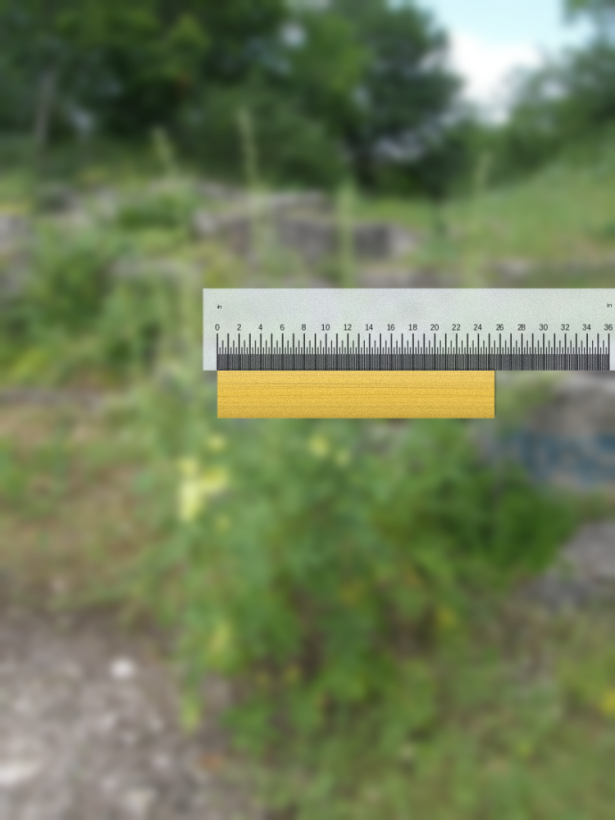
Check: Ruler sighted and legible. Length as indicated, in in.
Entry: 25.5 in
